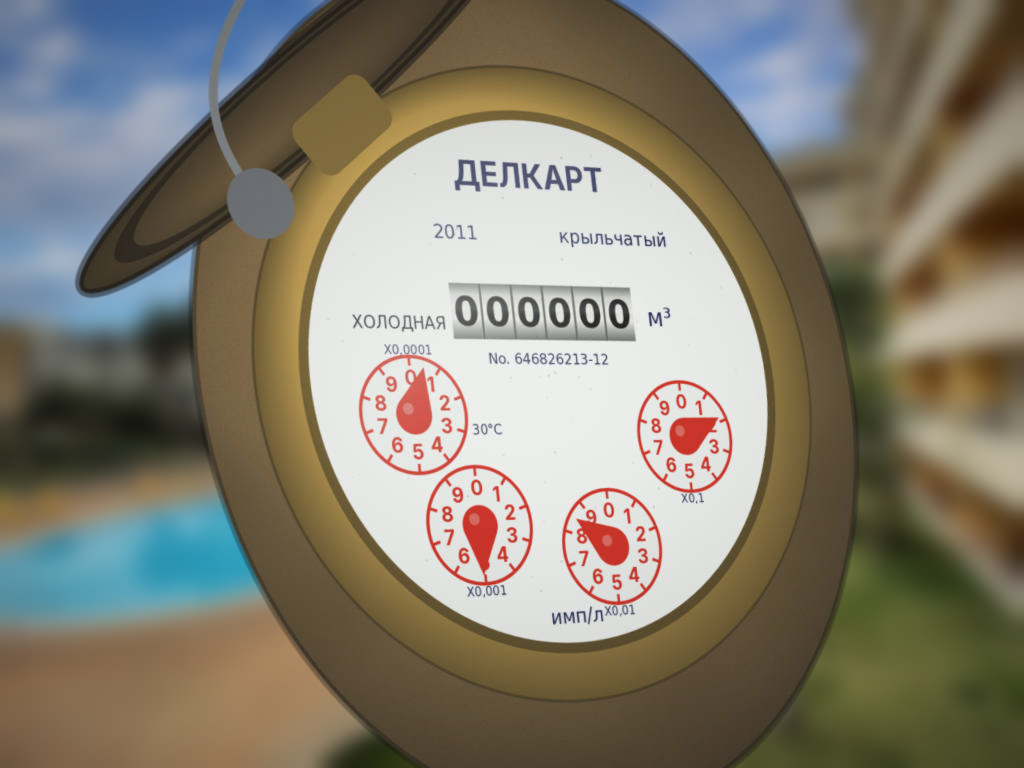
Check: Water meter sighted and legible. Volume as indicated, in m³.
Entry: 0.1850 m³
